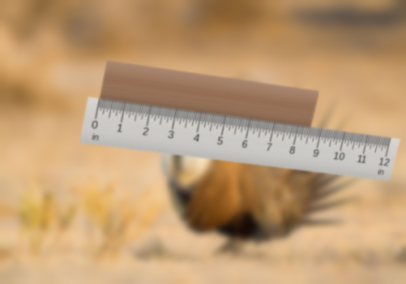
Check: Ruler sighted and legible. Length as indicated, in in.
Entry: 8.5 in
